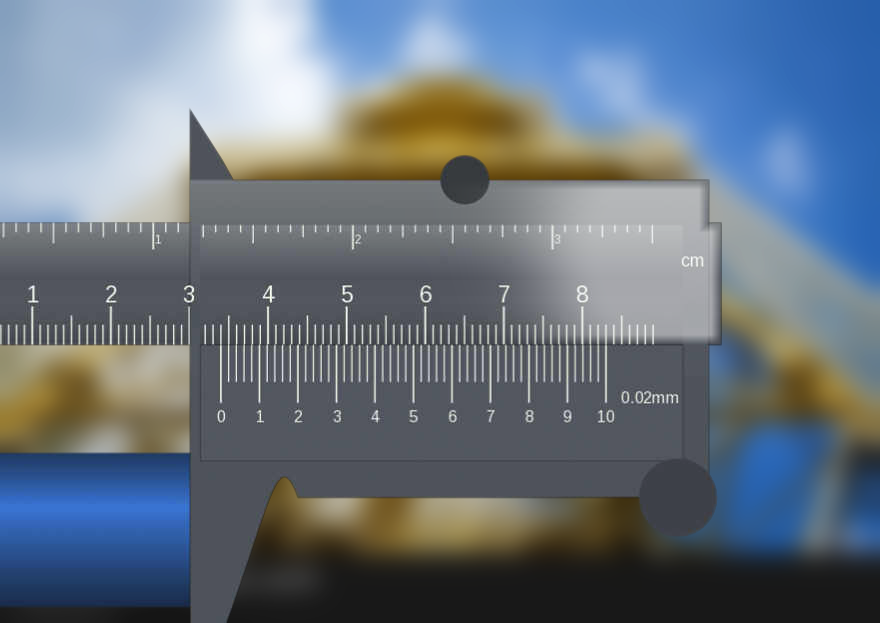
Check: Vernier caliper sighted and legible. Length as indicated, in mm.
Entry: 34.0 mm
